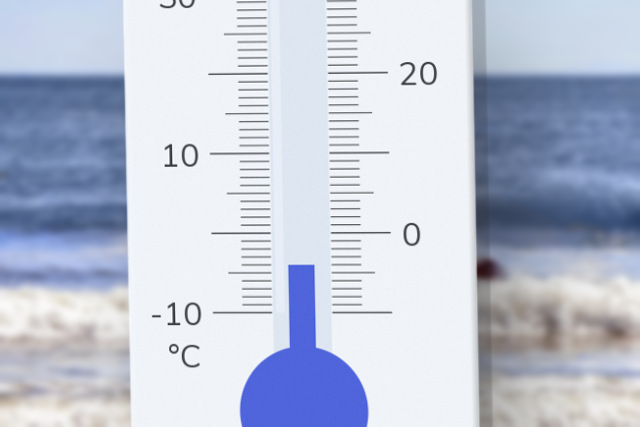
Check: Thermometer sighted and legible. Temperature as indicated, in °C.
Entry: -4 °C
